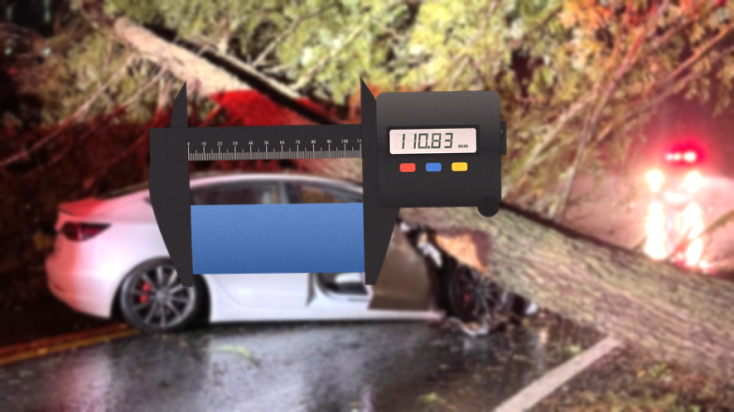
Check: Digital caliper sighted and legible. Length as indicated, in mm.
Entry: 110.83 mm
